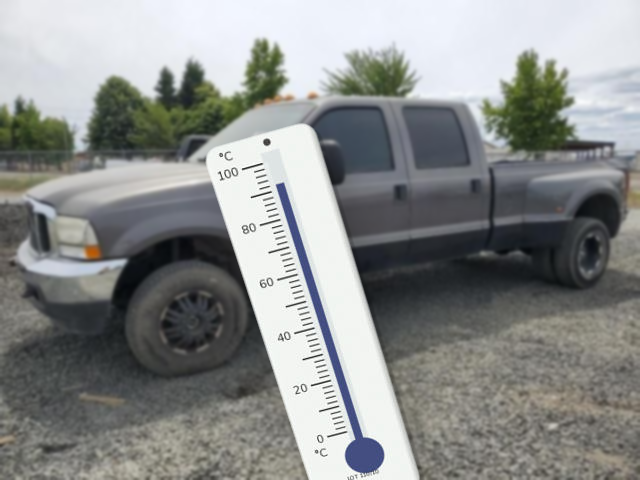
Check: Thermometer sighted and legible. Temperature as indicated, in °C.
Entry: 92 °C
